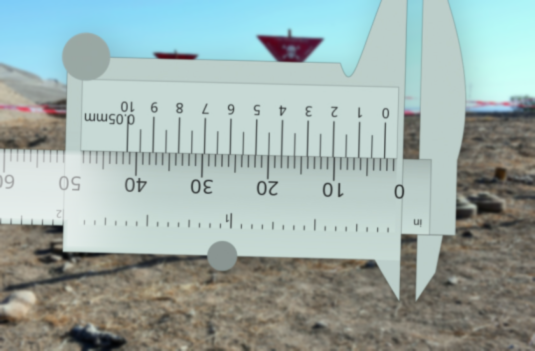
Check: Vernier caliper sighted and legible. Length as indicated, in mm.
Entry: 2.4 mm
